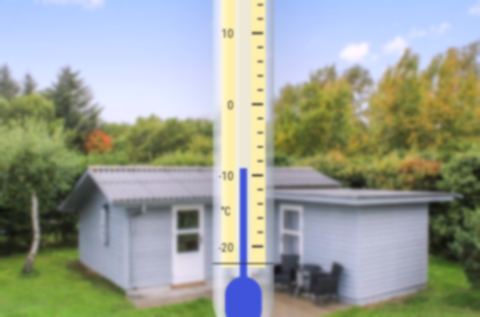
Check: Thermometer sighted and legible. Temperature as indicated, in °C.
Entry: -9 °C
